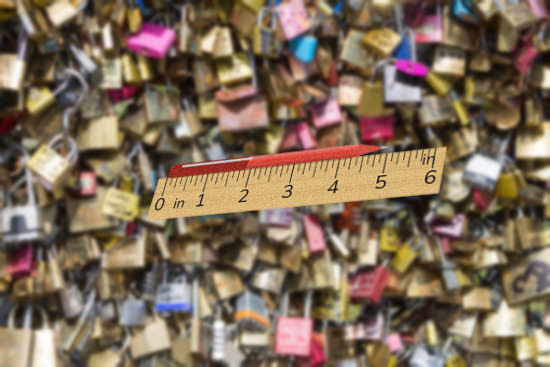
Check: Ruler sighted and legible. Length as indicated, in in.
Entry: 5 in
